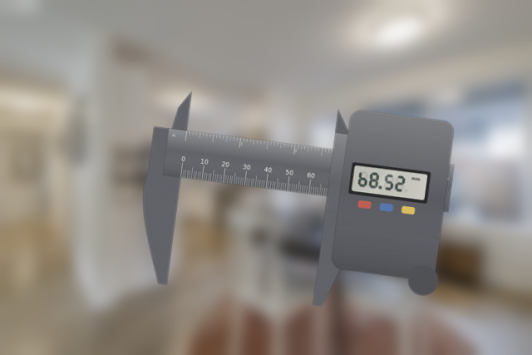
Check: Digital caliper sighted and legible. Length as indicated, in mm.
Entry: 68.52 mm
